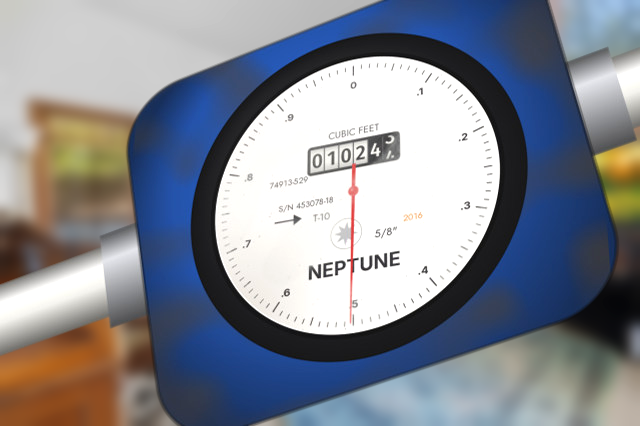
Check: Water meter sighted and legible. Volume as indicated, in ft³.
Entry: 10243.50 ft³
